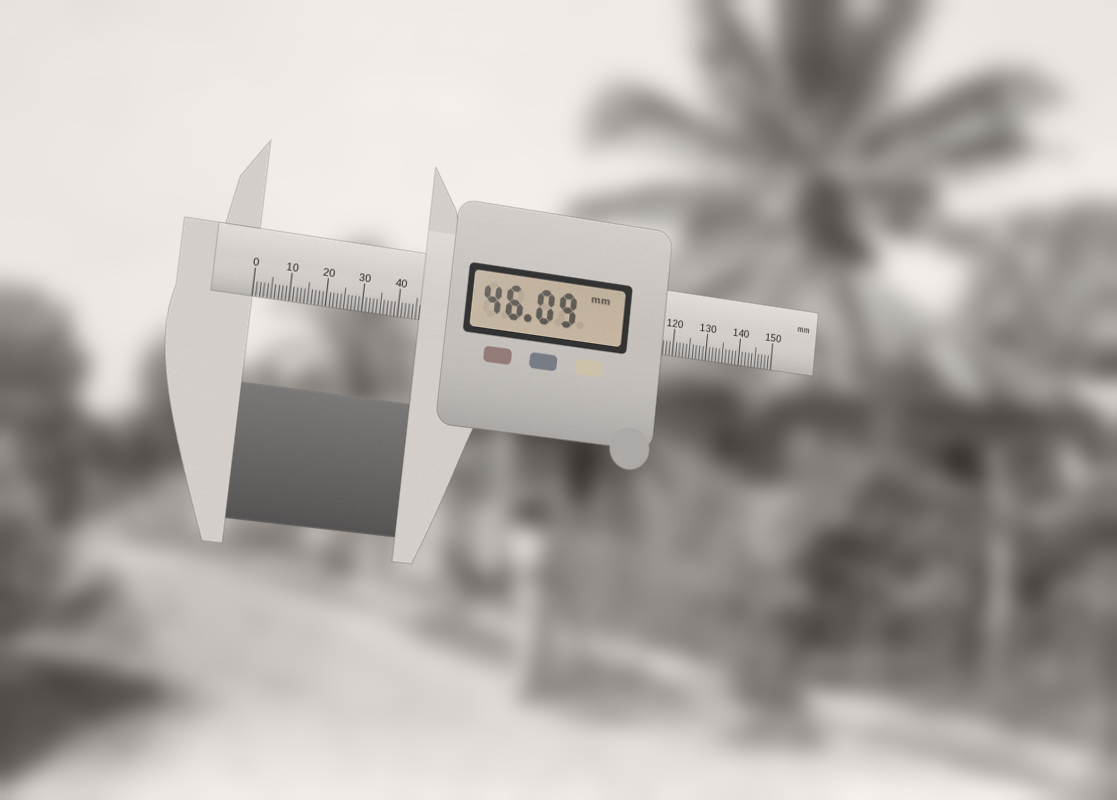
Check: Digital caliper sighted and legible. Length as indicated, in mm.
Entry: 46.09 mm
